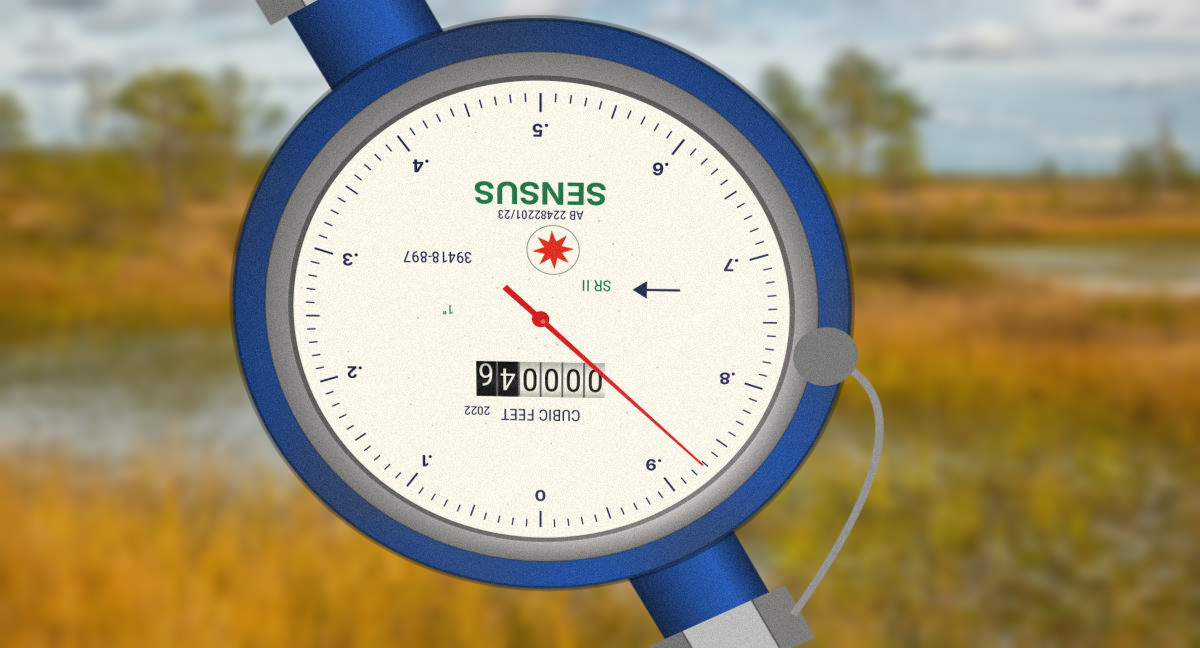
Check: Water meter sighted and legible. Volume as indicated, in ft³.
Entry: 45.87 ft³
